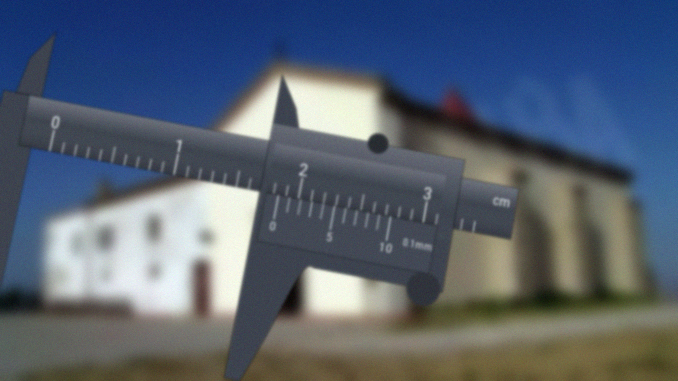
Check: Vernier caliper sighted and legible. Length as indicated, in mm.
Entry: 18.4 mm
